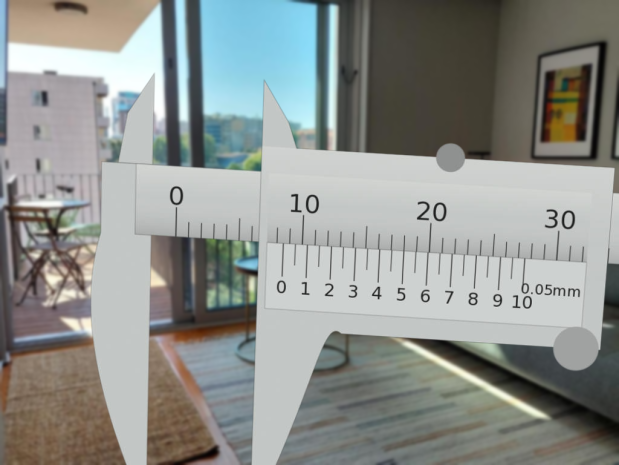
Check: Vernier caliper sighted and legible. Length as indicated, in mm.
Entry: 8.5 mm
